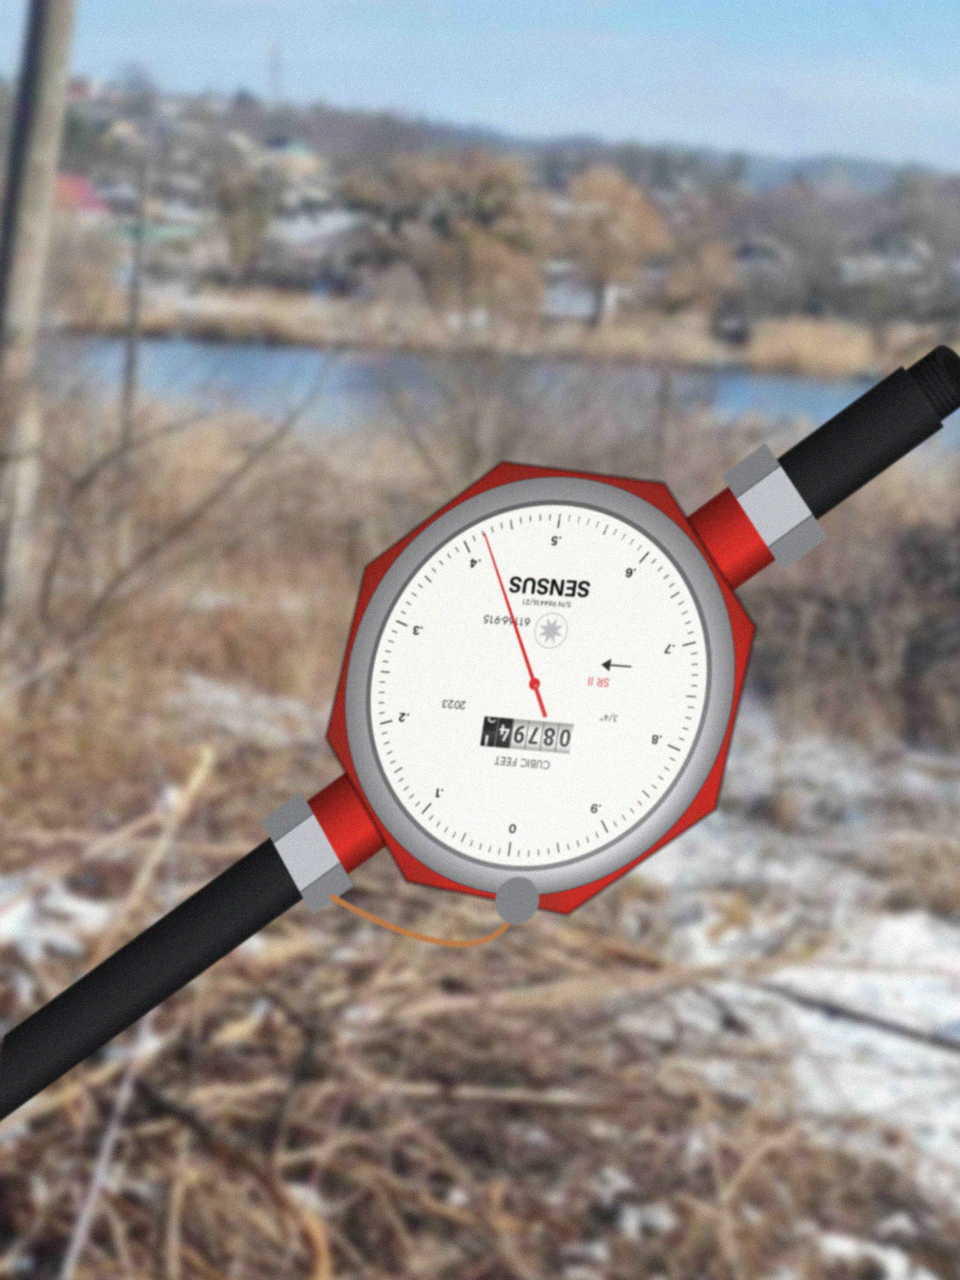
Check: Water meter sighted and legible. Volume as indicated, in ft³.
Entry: 87941.42 ft³
